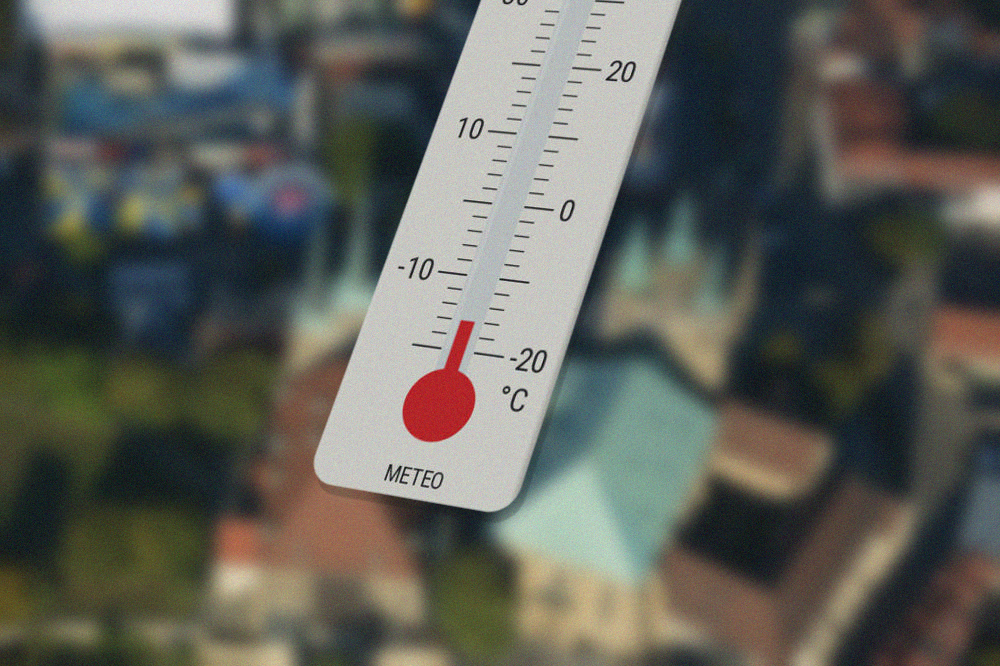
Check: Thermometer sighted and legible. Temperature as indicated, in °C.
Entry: -16 °C
